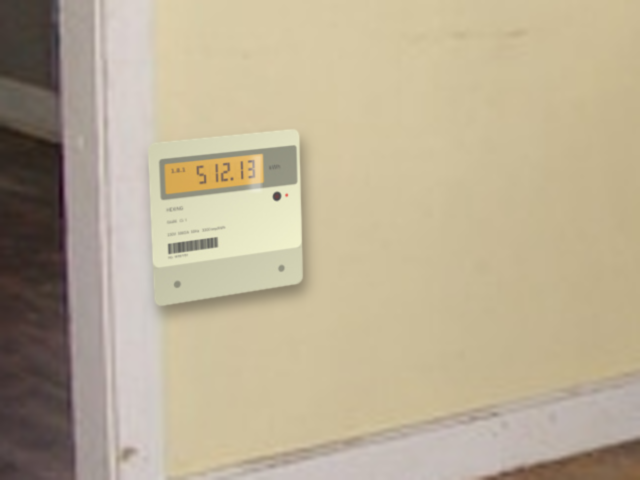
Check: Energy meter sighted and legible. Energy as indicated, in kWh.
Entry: 512.13 kWh
